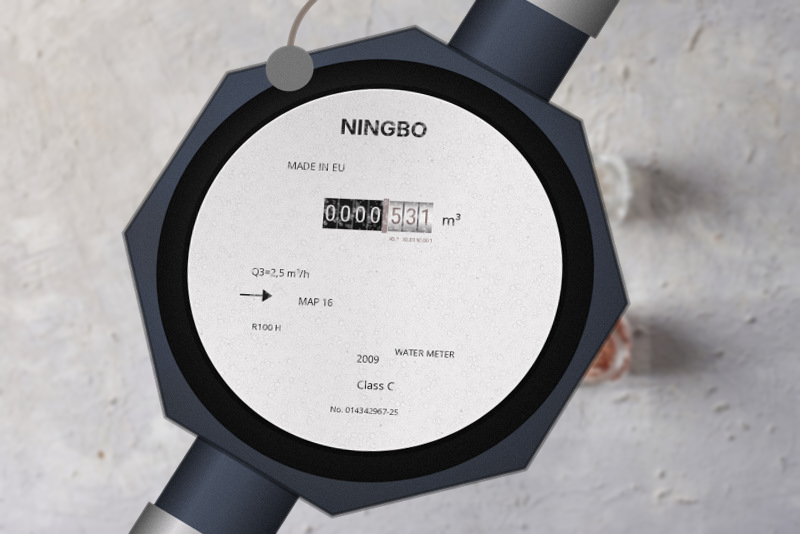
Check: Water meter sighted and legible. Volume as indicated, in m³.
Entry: 0.531 m³
